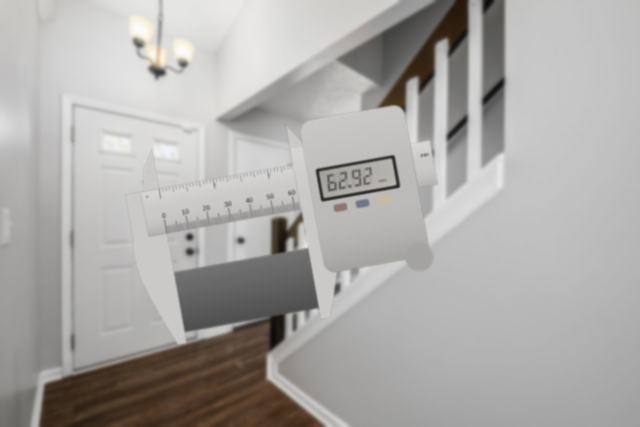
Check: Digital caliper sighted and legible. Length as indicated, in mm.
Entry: 62.92 mm
